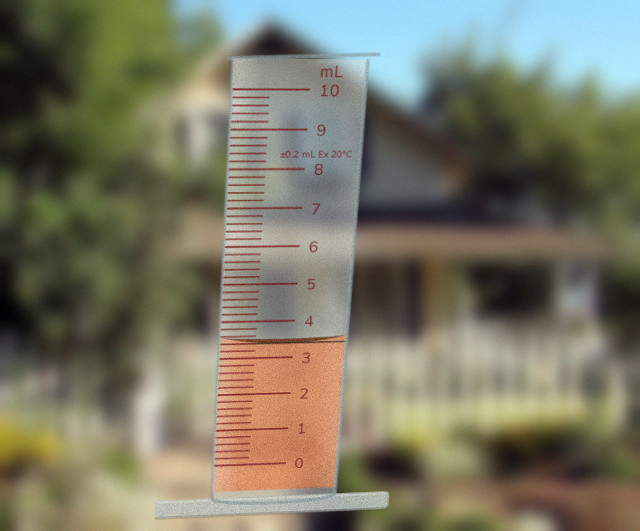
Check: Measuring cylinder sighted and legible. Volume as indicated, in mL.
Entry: 3.4 mL
